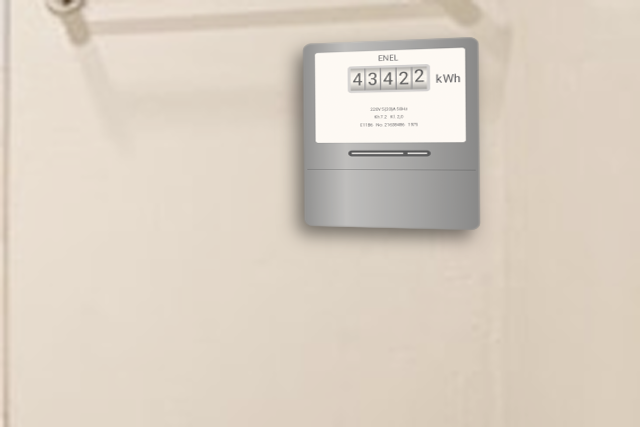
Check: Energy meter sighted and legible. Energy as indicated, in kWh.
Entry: 43422 kWh
